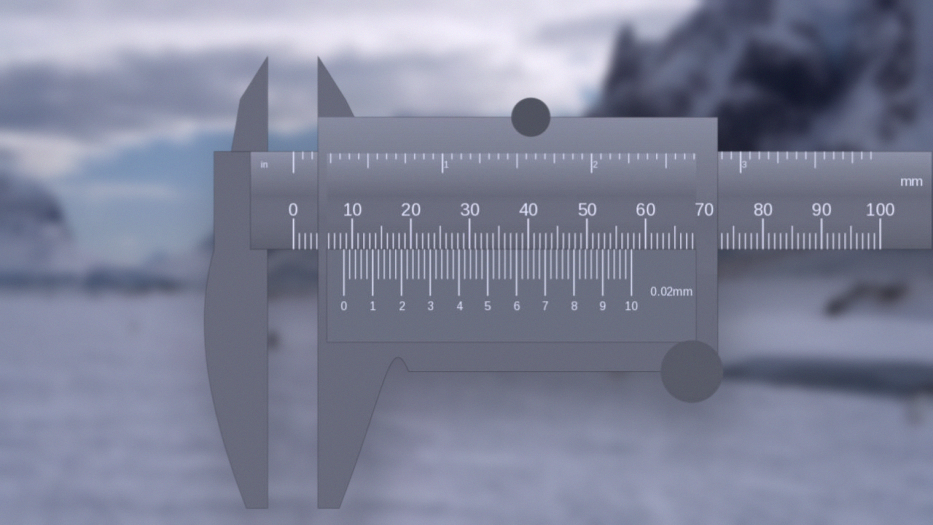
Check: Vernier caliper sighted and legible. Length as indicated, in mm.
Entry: 8.6 mm
